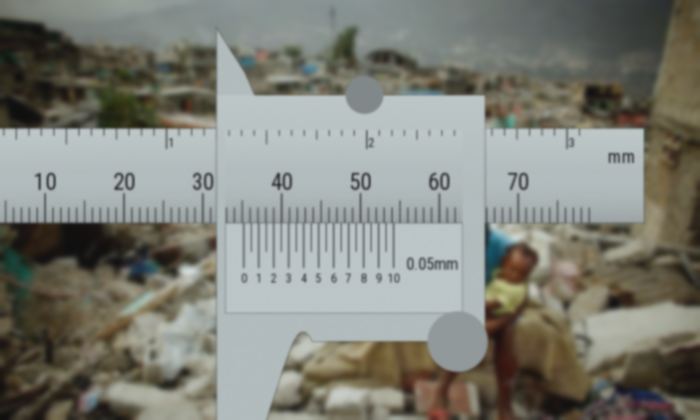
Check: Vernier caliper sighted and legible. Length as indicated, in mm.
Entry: 35.2 mm
